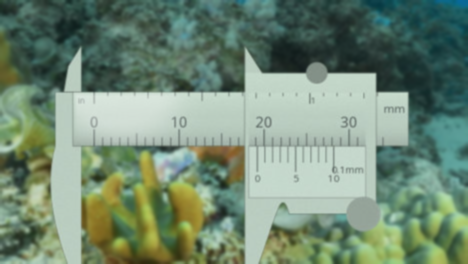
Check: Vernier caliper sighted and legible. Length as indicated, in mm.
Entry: 19.2 mm
